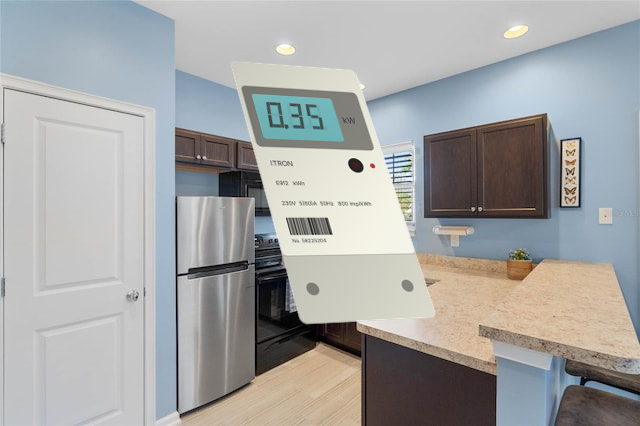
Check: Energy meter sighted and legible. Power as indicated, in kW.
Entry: 0.35 kW
